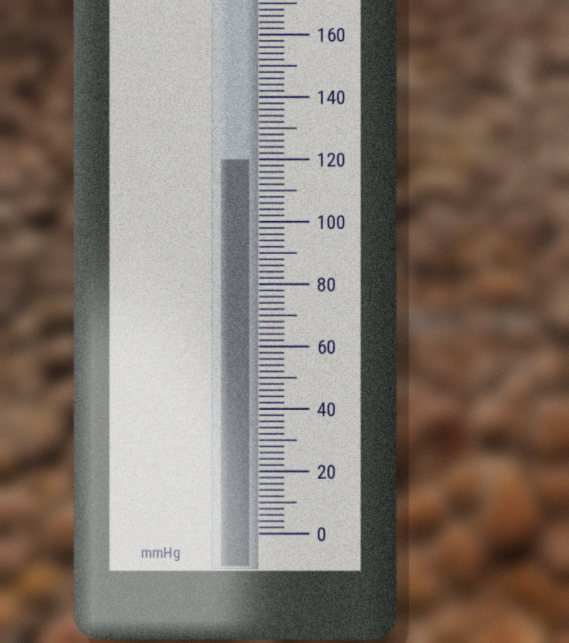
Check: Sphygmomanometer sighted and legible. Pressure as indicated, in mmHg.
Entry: 120 mmHg
